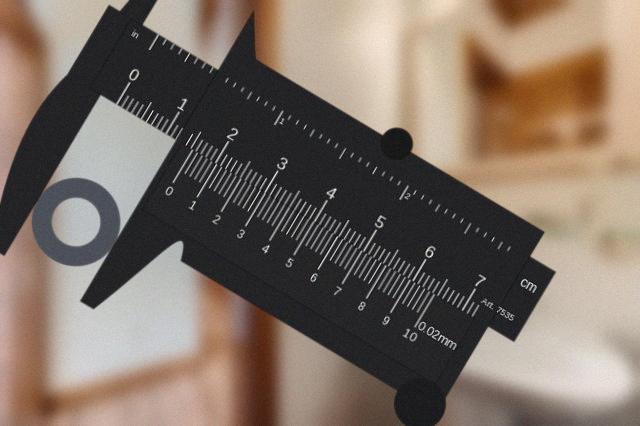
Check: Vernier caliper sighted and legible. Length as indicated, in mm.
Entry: 15.4 mm
